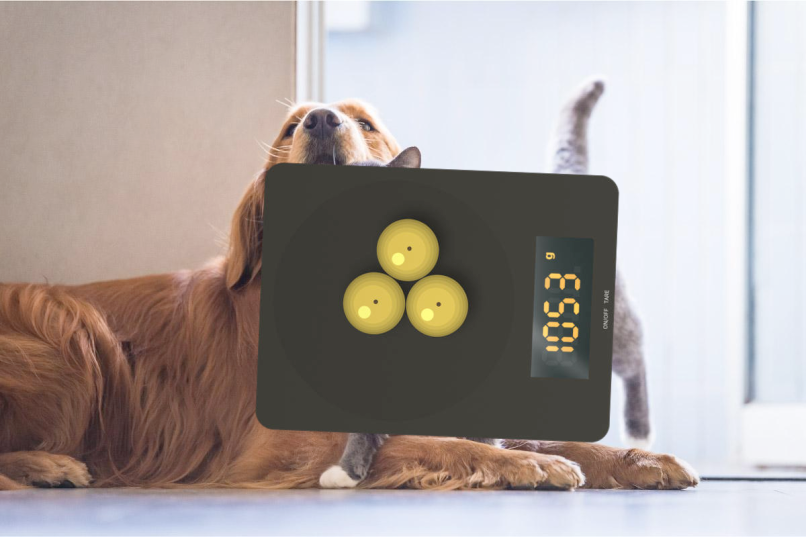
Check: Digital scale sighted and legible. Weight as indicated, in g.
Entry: 1053 g
